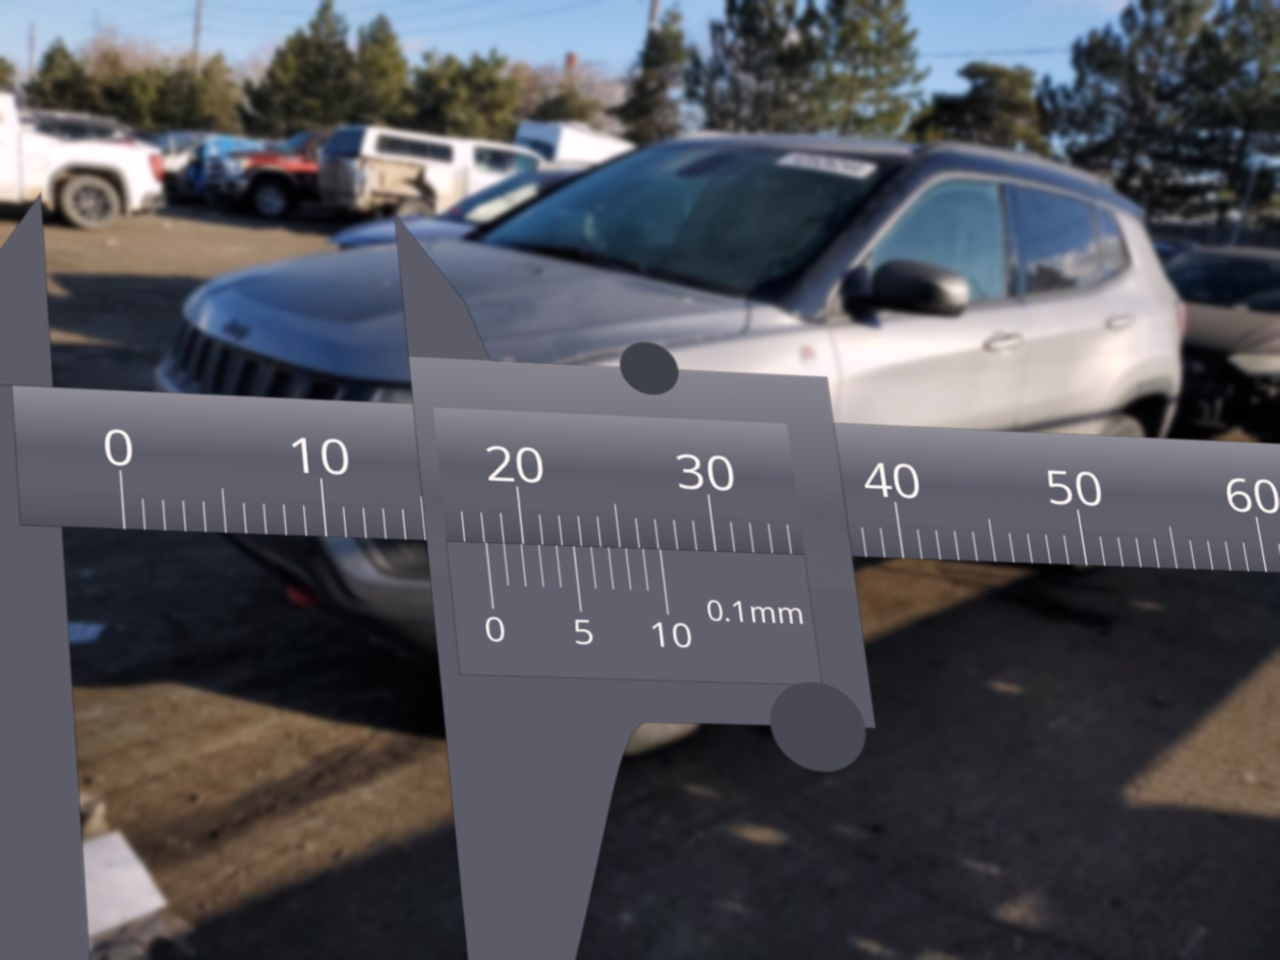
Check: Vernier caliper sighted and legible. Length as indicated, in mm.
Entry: 18.1 mm
